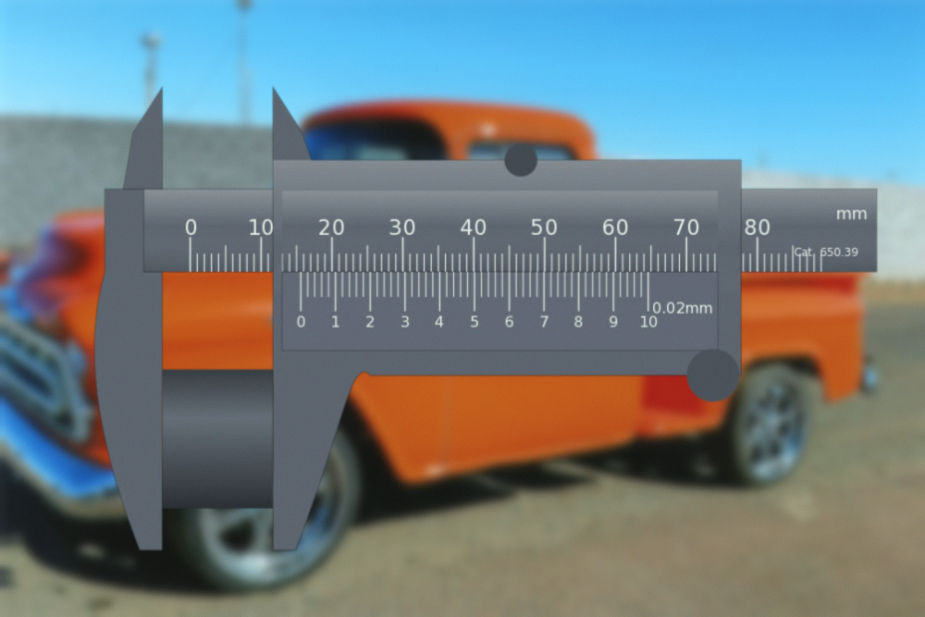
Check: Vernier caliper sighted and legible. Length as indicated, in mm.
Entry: 15.6 mm
